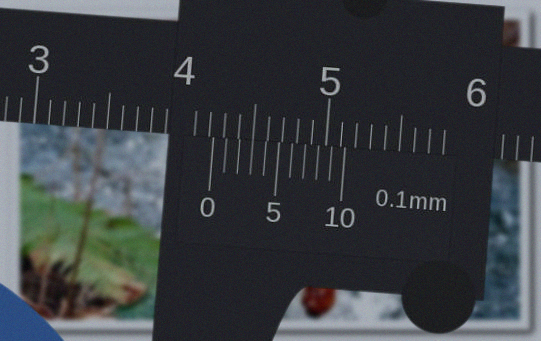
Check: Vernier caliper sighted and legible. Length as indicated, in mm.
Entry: 42.3 mm
